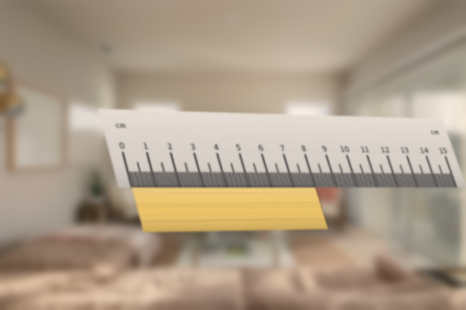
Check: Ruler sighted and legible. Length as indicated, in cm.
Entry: 8 cm
